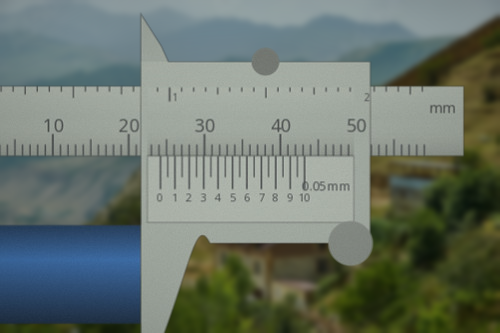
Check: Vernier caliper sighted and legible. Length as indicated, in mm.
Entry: 24.2 mm
